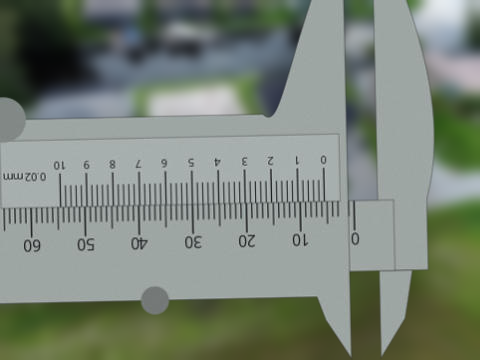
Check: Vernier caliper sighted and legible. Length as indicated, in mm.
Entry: 5.5 mm
